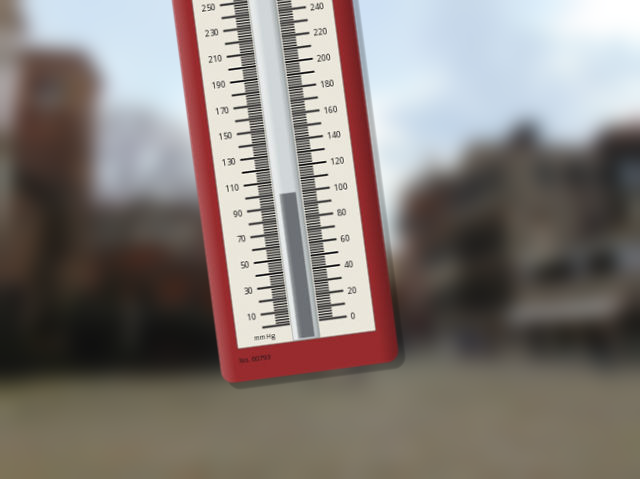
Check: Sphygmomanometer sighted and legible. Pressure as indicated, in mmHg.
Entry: 100 mmHg
